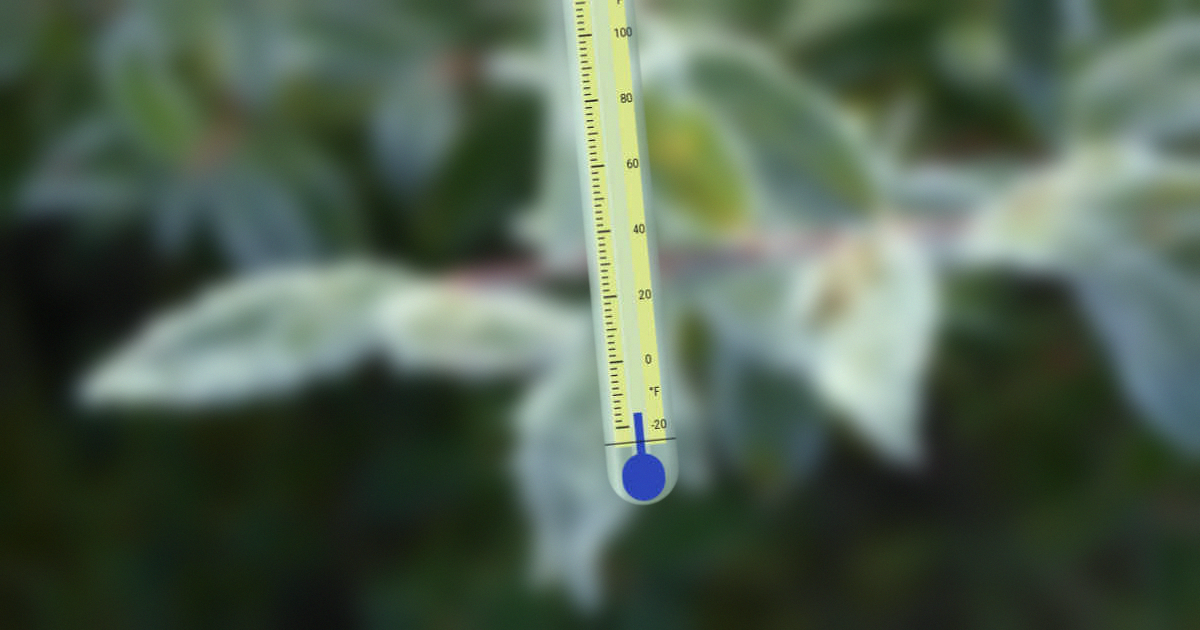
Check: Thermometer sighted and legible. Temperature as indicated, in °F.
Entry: -16 °F
